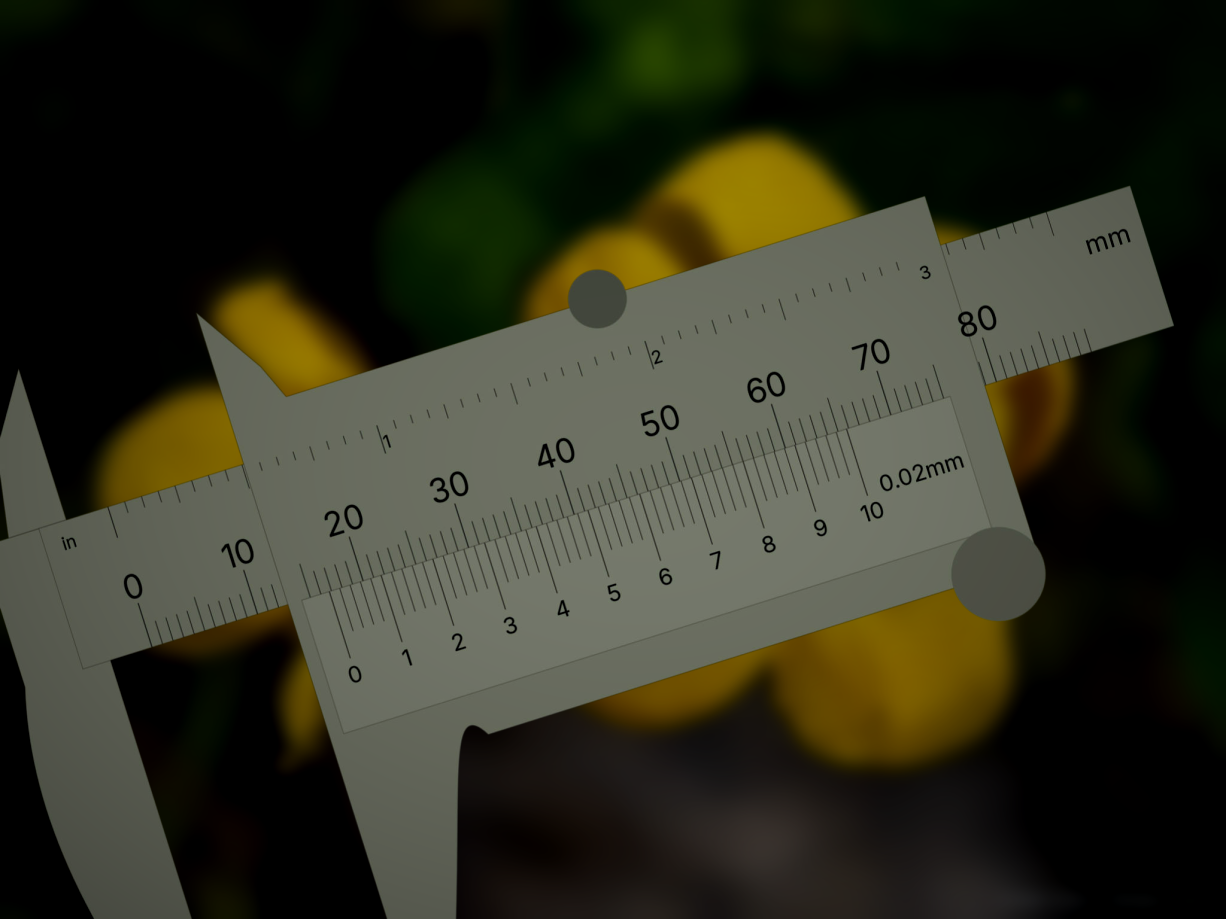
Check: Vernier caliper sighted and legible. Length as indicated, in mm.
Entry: 16.8 mm
